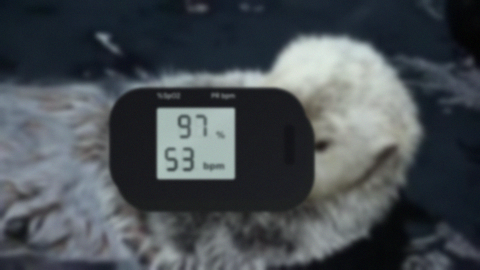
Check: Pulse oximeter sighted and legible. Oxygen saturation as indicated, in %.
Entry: 97 %
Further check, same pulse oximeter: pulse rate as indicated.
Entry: 53 bpm
